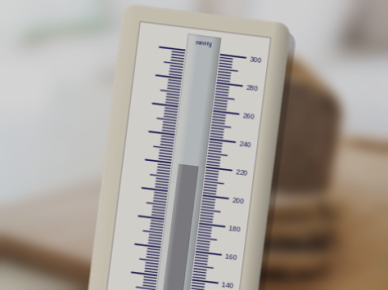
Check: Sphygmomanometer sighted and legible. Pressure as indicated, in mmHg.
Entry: 220 mmHg
